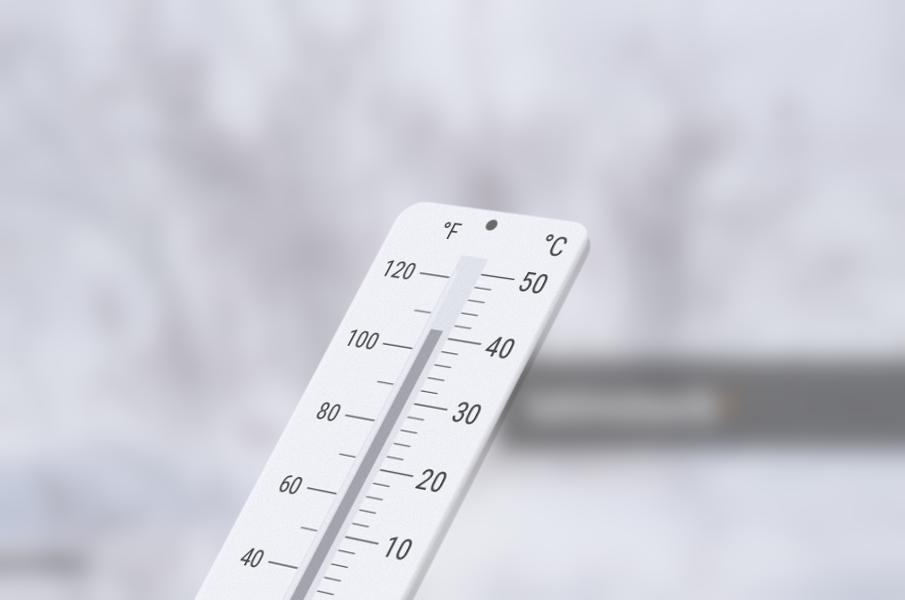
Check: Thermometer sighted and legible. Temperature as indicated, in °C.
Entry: 41 °C
